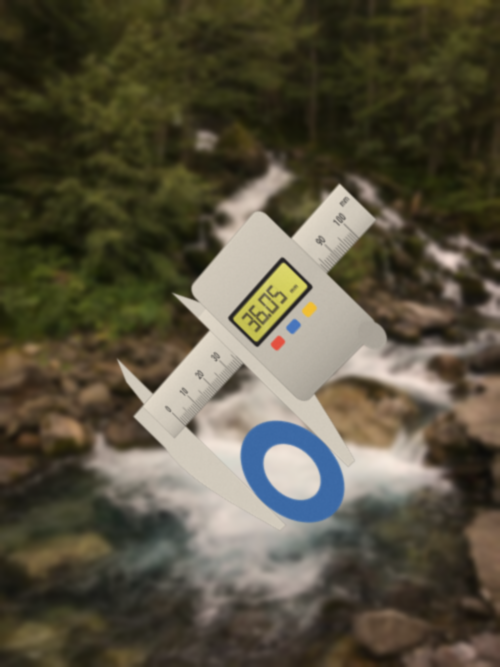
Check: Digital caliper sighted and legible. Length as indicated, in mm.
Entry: 36.05 mm
